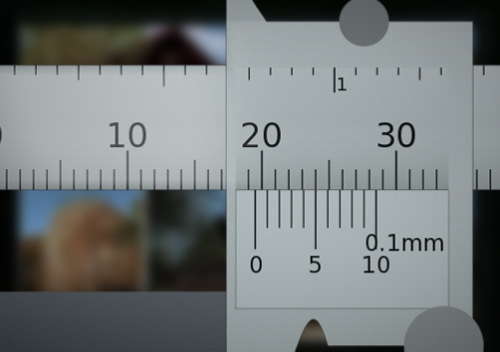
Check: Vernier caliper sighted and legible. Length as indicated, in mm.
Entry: 19.5 mm
